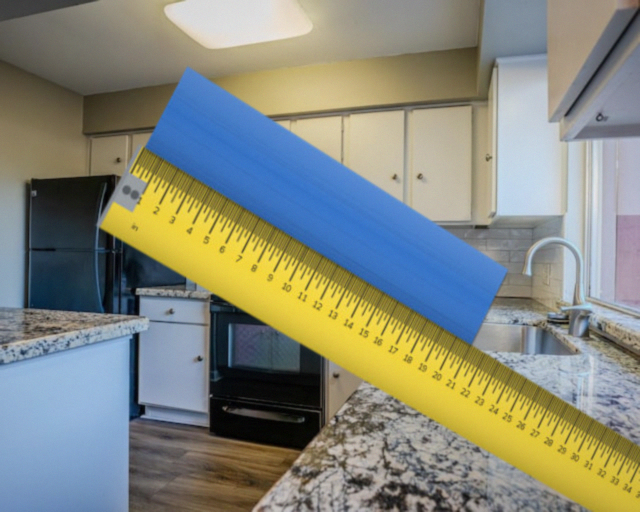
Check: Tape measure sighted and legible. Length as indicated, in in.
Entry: 21 in
